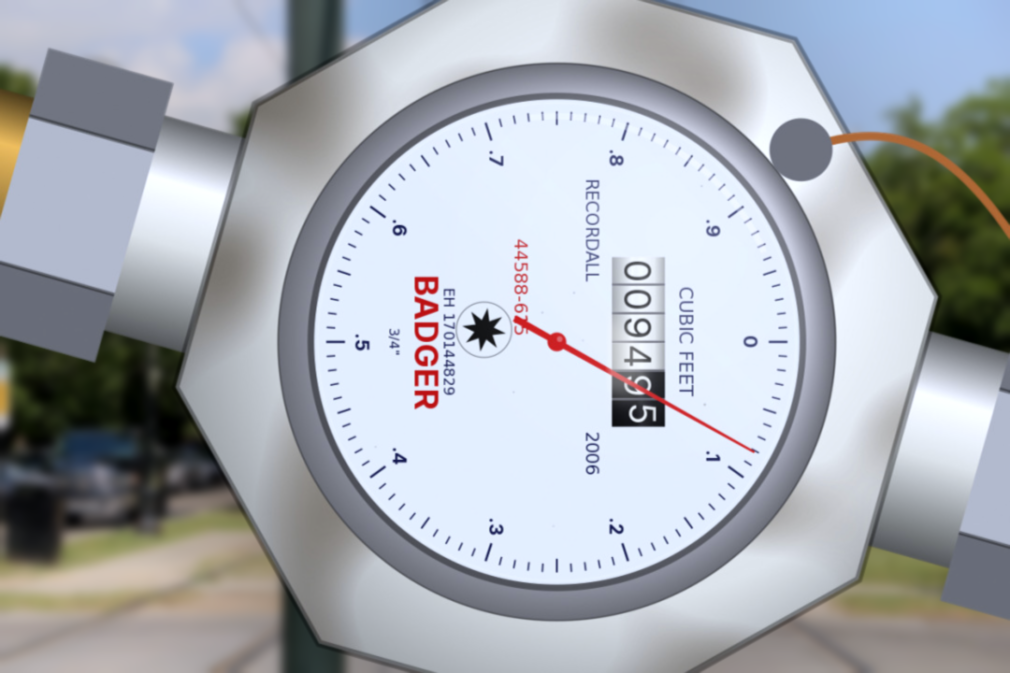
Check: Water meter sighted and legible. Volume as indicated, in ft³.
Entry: 9495.08 ft³
